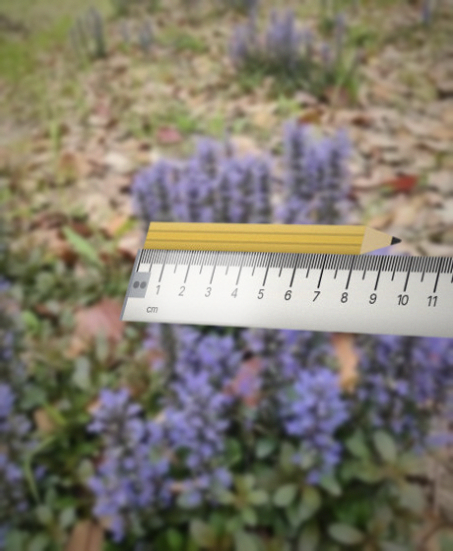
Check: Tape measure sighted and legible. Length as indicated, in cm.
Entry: 9.5 cm
